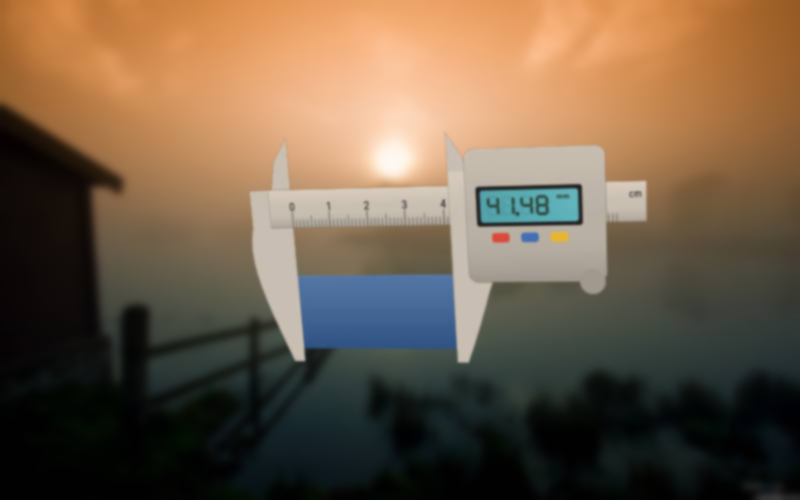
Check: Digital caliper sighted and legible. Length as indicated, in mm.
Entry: 41.48 mm
